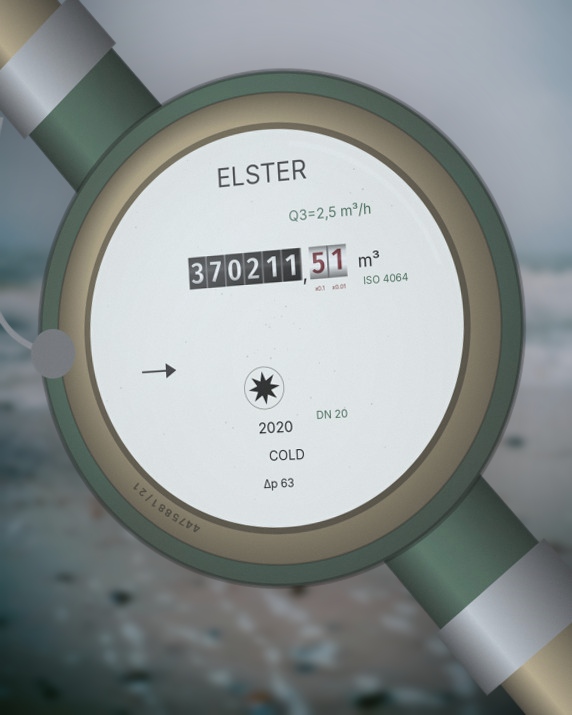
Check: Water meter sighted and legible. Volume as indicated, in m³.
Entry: 370211.51 m³
